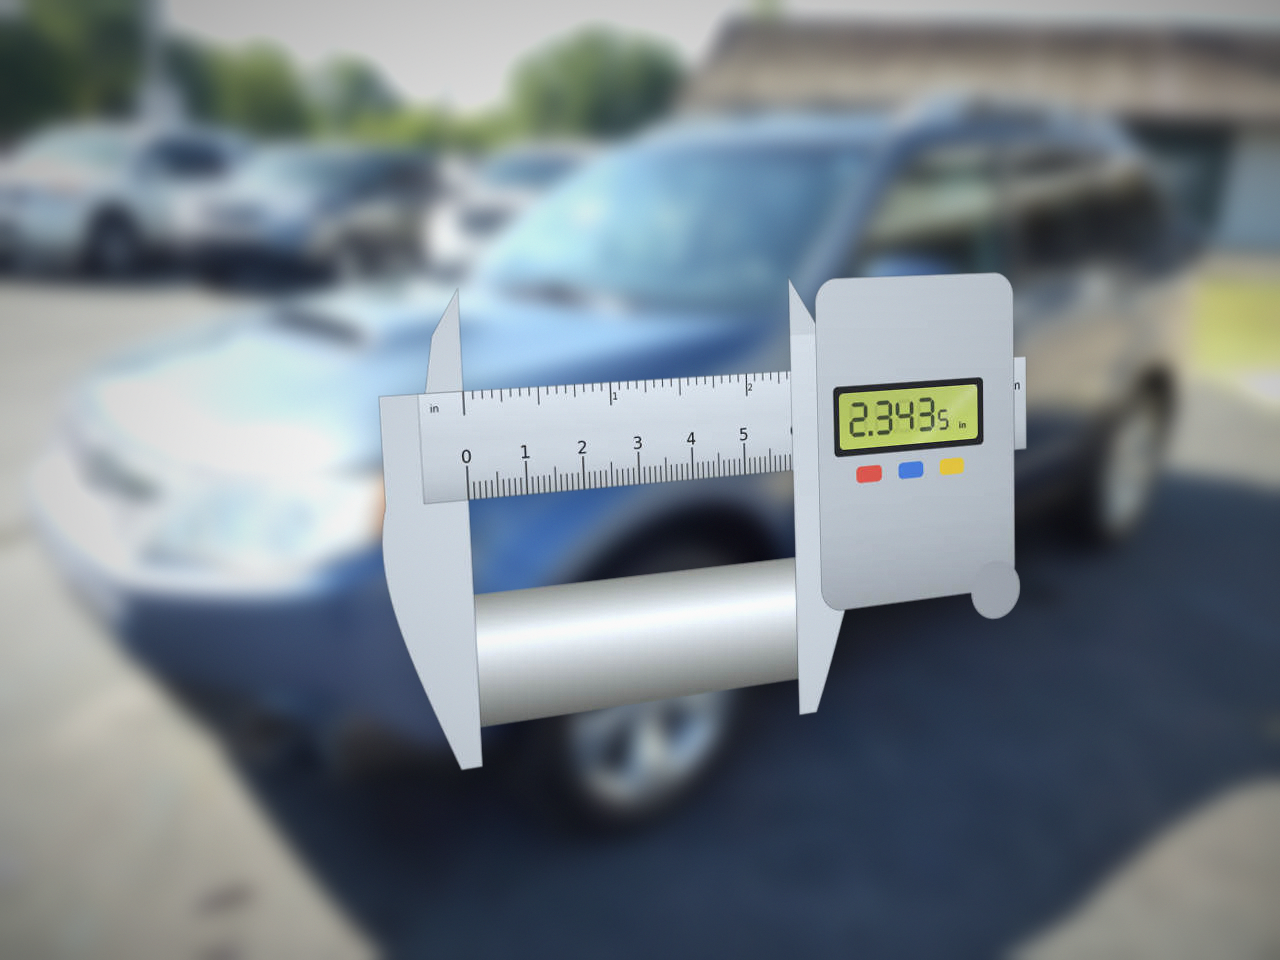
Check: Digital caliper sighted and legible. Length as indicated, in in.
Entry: 2.3435 in
